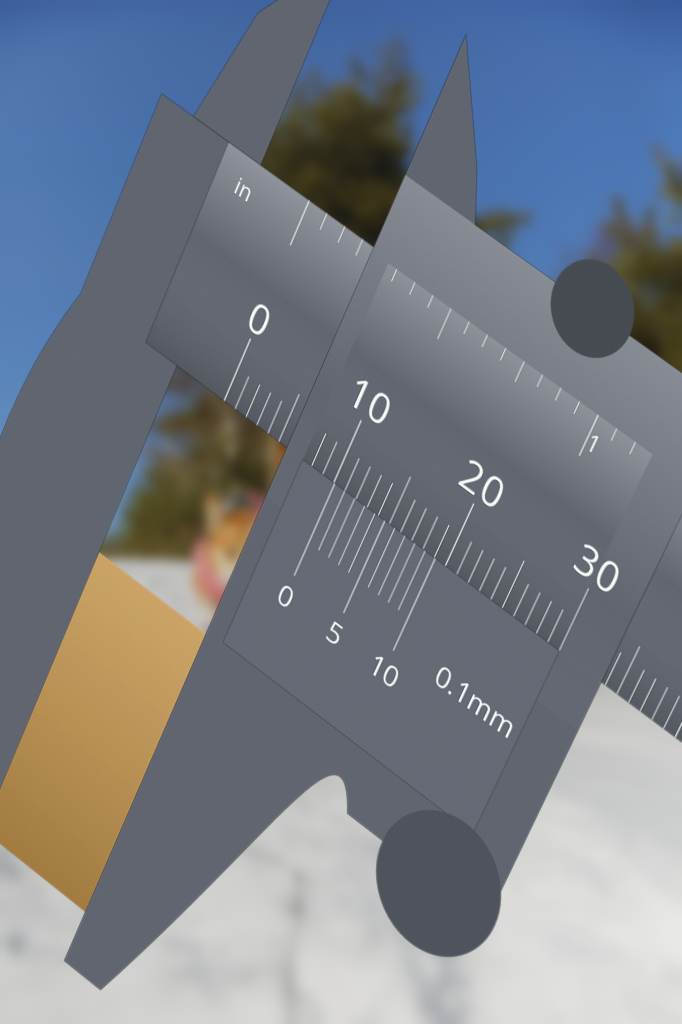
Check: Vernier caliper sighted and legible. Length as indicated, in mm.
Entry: 10.1 mm
